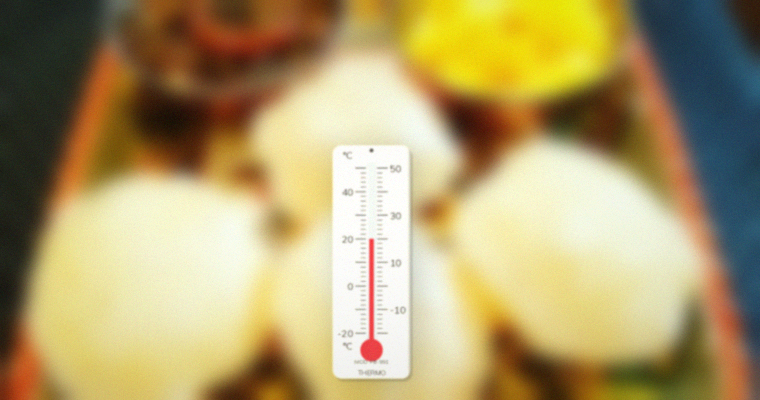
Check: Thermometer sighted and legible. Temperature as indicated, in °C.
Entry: 20 °C
